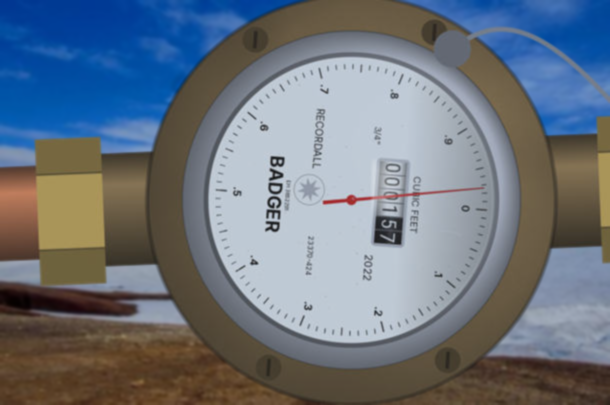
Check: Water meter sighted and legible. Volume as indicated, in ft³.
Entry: 156.97 ft³
